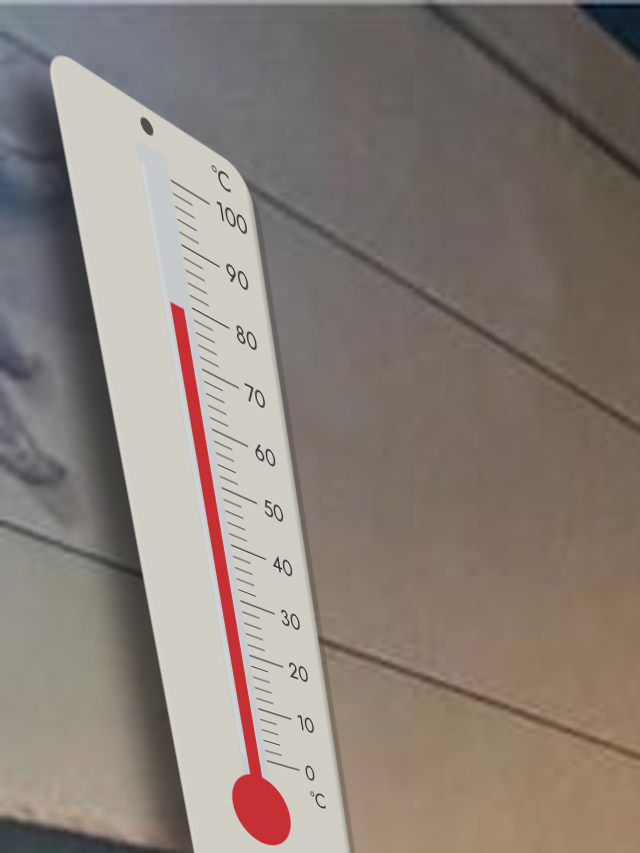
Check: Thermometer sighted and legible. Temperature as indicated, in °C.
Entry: 79 °C
